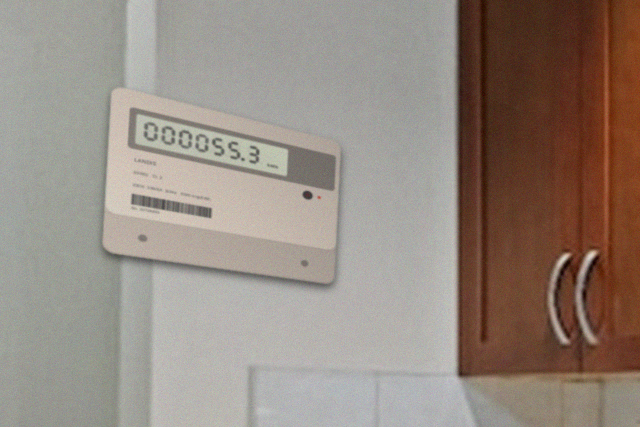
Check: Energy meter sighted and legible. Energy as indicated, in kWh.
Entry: 55.3 kWh
